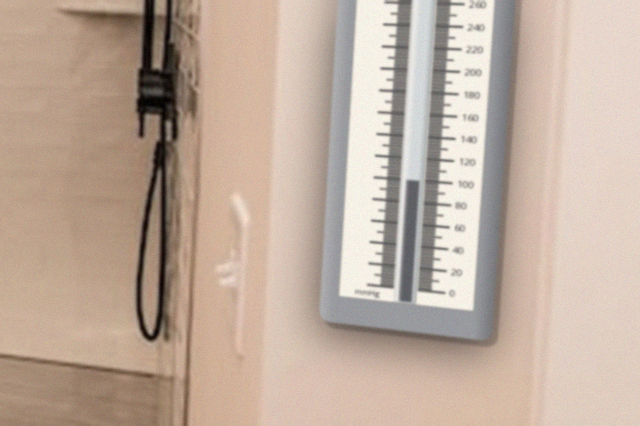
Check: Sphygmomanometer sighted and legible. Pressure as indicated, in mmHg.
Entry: 100 mmHg
